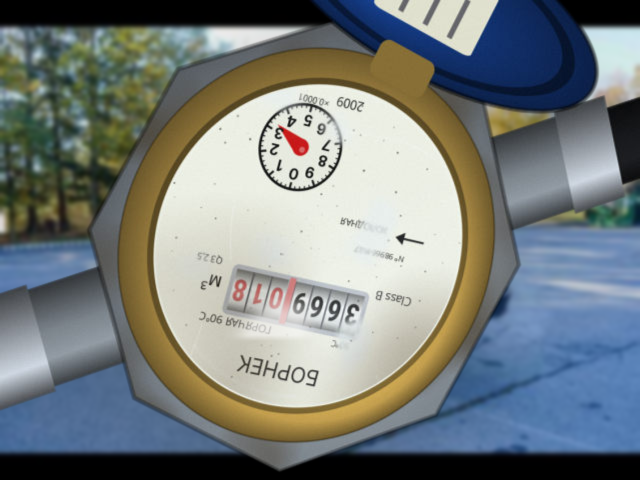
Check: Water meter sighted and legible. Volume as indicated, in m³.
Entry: 3669.0183 m³
